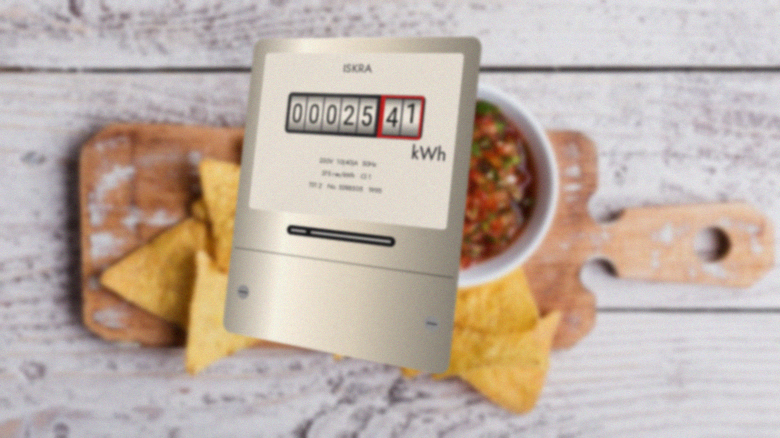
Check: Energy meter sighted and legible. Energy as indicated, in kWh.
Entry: 25.41 kWh
